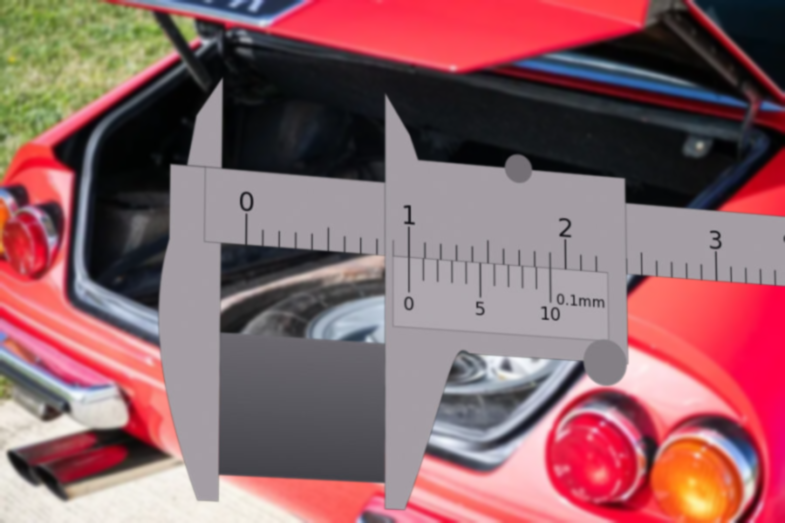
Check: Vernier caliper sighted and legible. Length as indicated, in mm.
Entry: 10.0 mm
